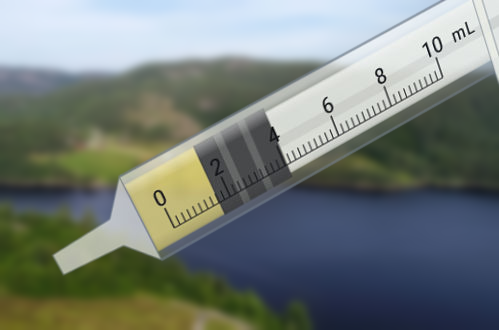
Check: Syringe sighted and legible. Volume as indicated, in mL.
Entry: 1.6 mL
